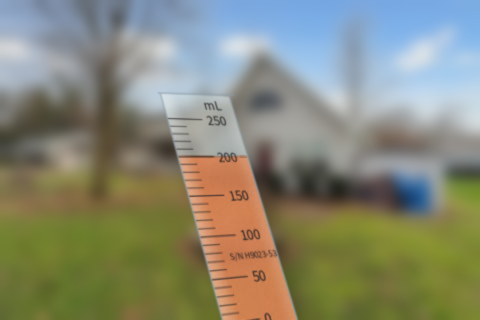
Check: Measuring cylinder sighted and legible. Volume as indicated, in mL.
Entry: 200 mL
